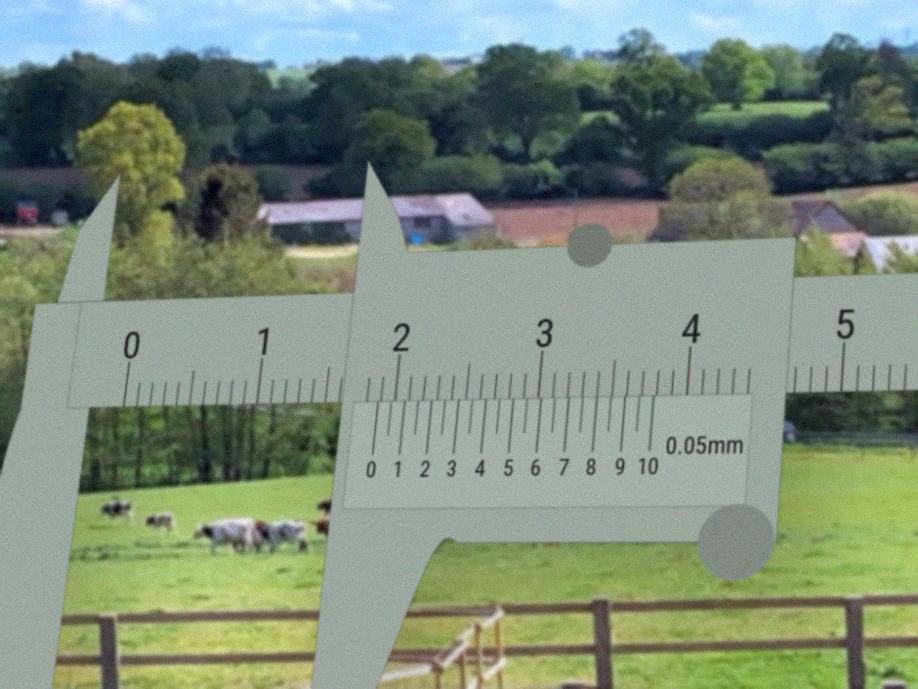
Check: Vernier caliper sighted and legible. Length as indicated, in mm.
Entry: 18.8 mm
